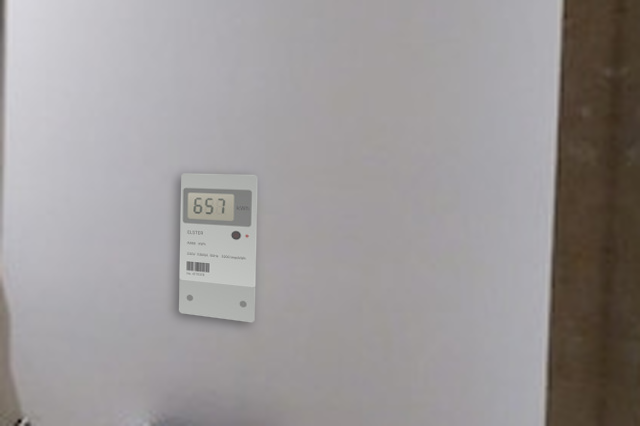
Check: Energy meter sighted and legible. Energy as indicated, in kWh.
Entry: 657 kWh
